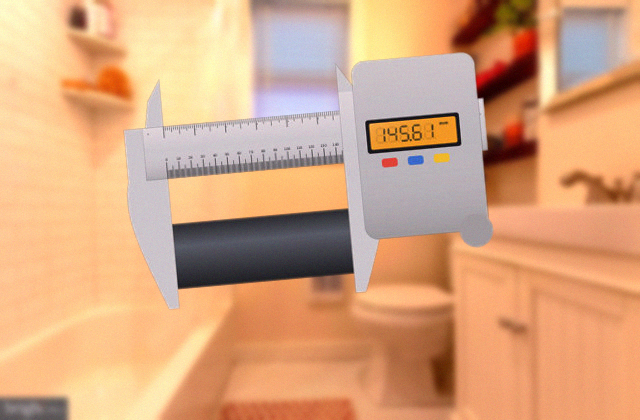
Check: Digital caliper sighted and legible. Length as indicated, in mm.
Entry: 145.61 mm
